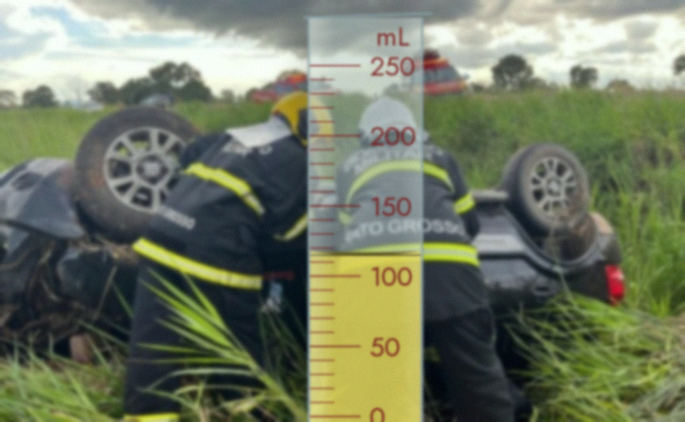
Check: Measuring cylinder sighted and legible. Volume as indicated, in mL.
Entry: 115 mL
